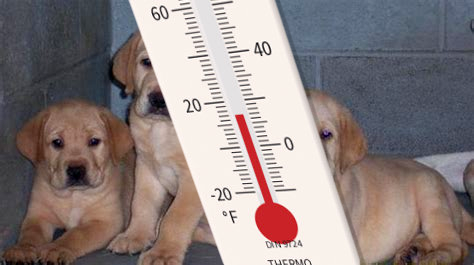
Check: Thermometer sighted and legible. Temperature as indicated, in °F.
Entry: 14 °F
